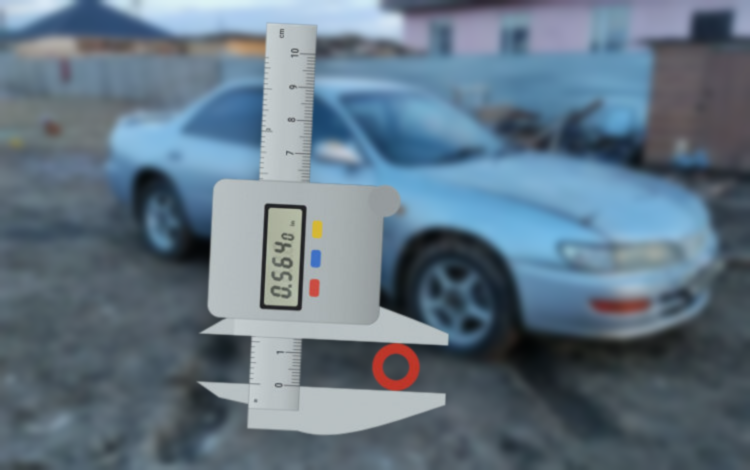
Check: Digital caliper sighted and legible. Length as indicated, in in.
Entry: 0.5640 in
